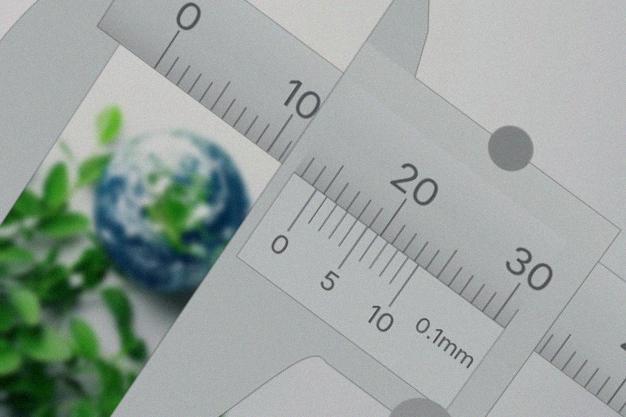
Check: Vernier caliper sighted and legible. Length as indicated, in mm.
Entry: 14.4 mm
